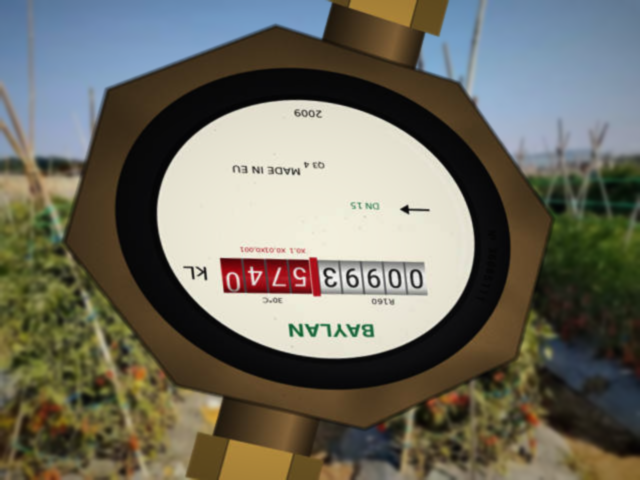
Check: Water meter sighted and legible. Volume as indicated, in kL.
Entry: 993.5740 kL
